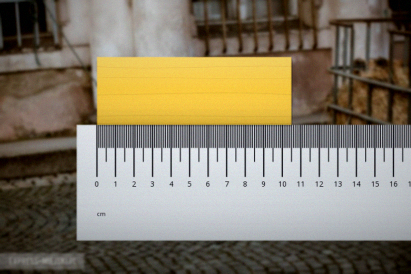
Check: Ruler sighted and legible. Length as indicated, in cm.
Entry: 10.5 cm
